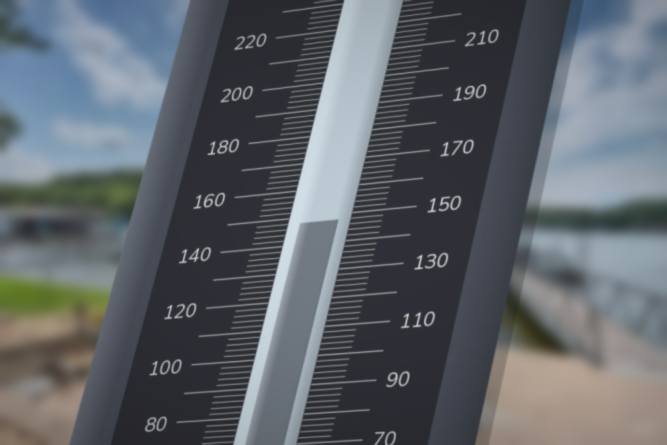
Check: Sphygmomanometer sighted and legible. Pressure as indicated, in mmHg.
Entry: 148 mmHg
